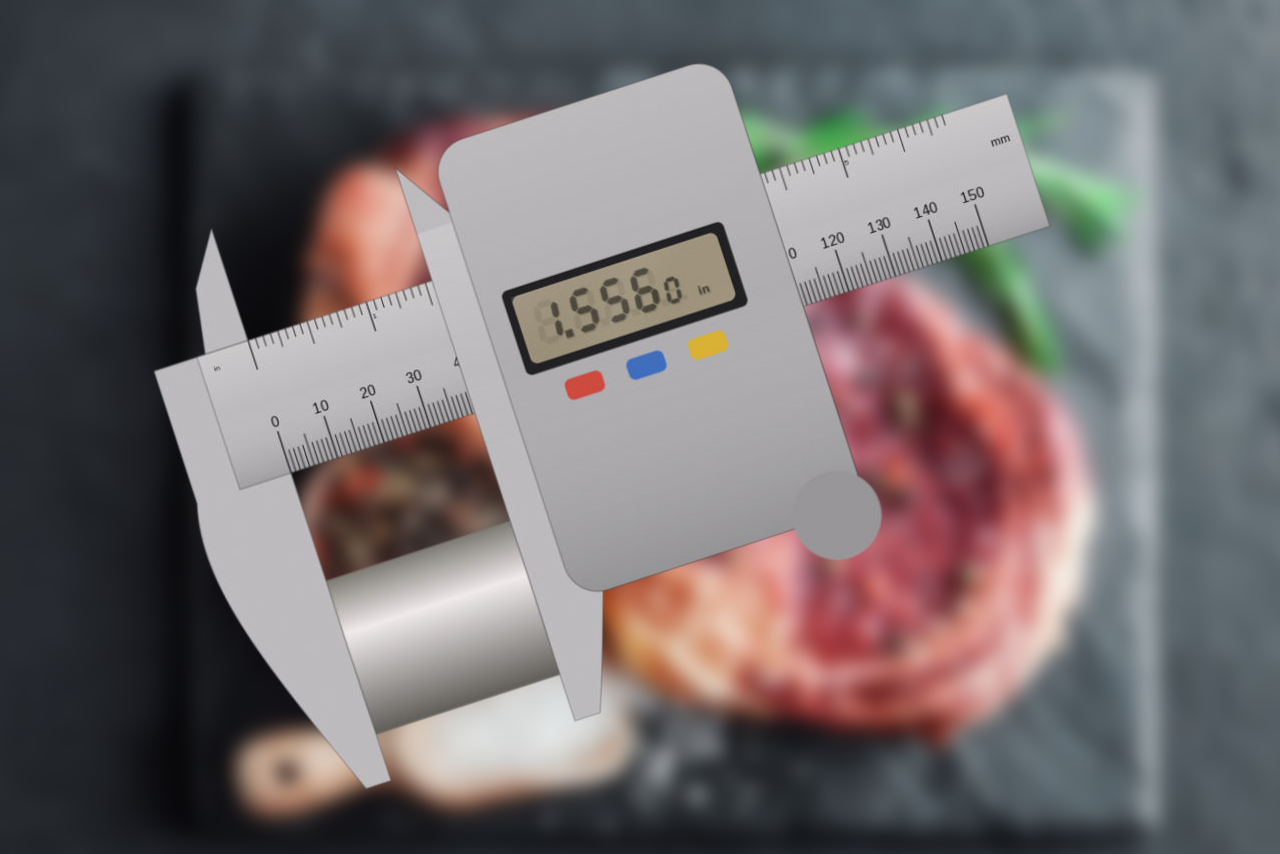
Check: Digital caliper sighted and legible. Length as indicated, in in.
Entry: 1.5560 in
